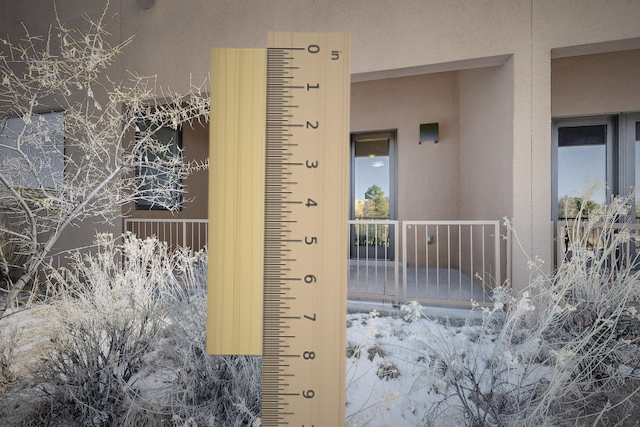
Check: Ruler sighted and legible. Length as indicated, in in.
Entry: 8 in
